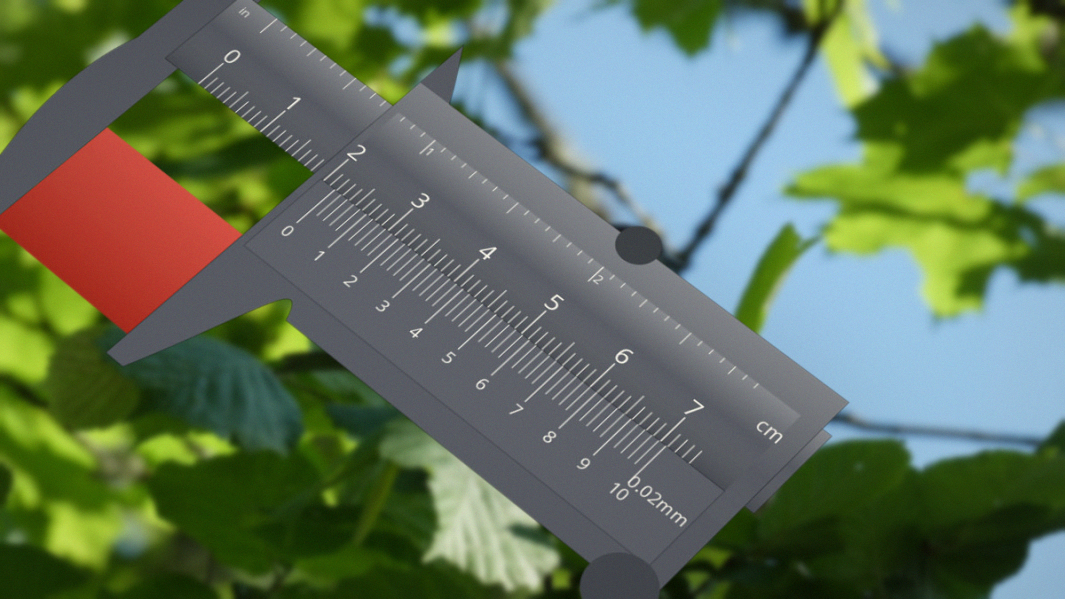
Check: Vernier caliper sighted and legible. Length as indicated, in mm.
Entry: 21.8 mm
